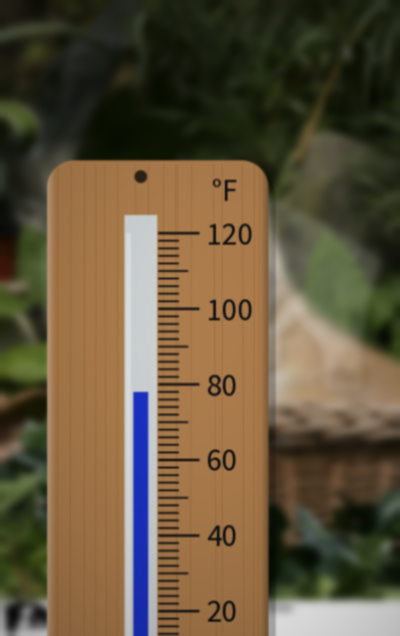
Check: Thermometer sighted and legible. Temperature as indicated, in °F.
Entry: 78 °F
